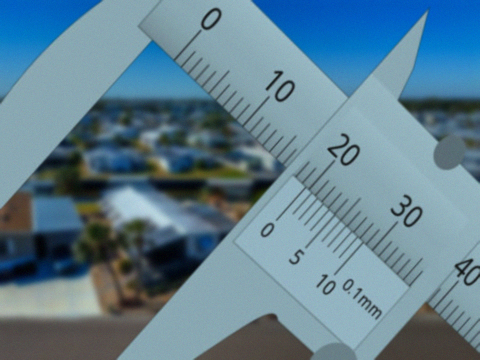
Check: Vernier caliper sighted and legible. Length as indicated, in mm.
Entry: 19.6 mm
